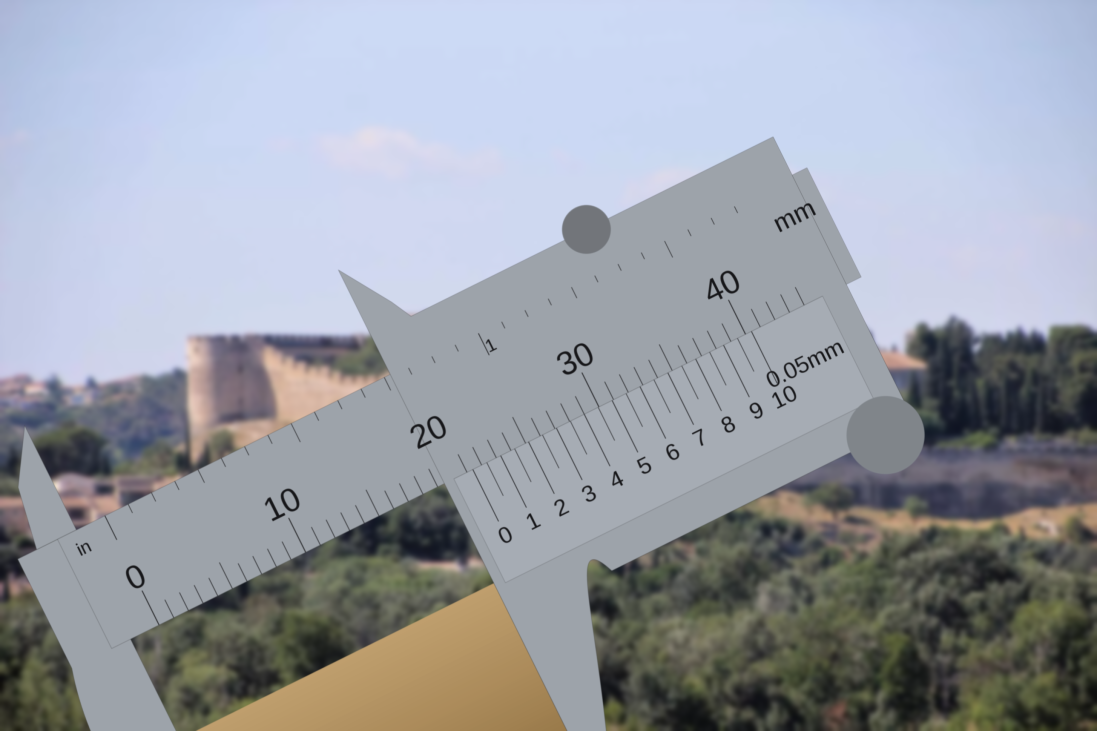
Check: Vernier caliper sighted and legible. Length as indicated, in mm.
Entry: 21.4 mm
